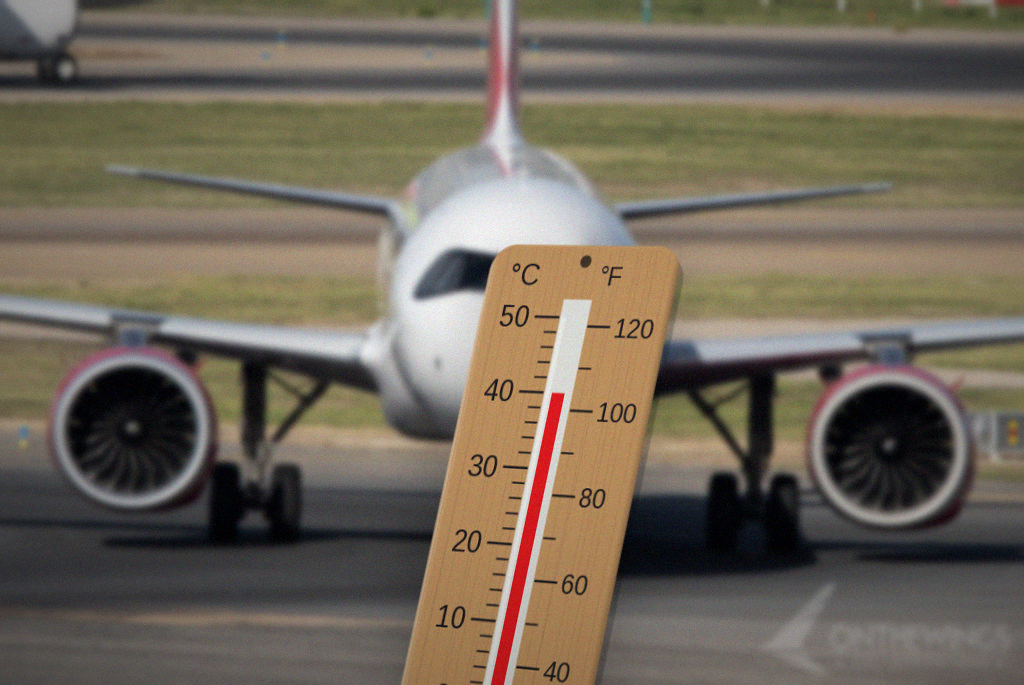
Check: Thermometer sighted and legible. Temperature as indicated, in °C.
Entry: 40 °C
